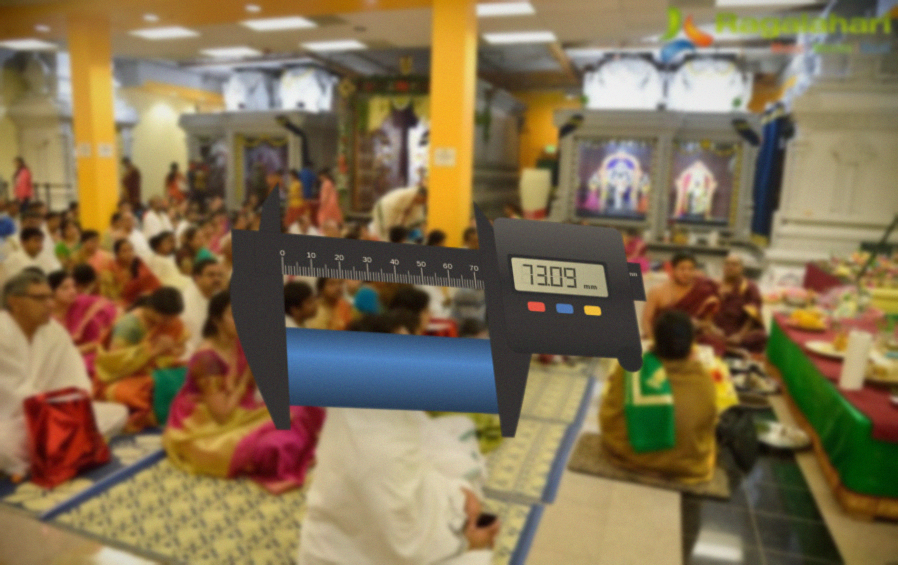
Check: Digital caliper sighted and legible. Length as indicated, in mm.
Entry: 73.09 mm
